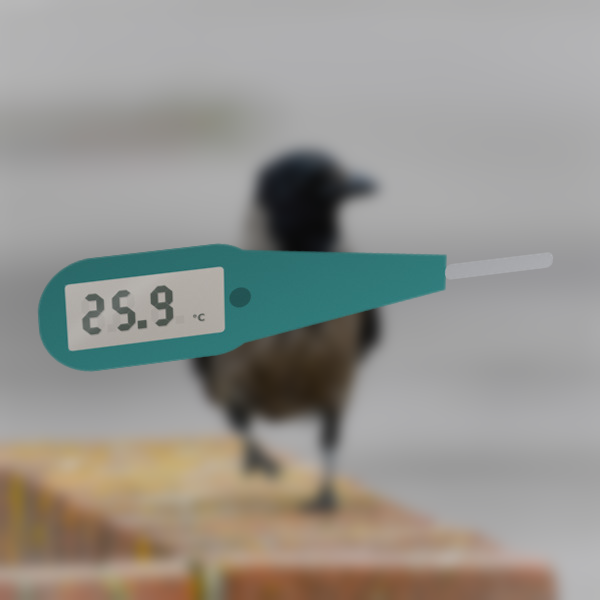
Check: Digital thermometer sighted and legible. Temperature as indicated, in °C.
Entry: 25.9 °C
